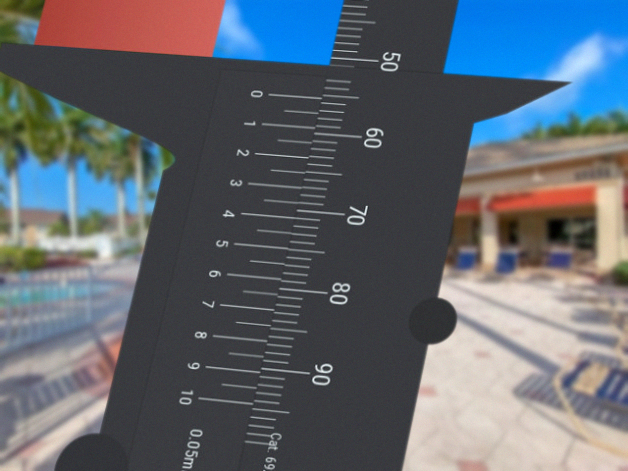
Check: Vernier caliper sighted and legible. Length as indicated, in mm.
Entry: 55.4 mm
